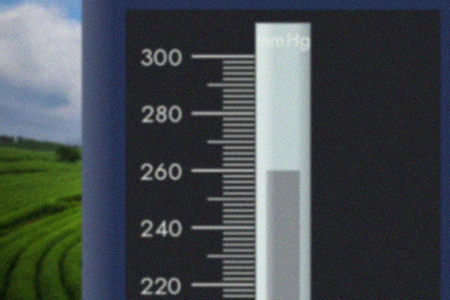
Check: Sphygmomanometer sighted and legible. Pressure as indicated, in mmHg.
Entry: 260 mmHg
